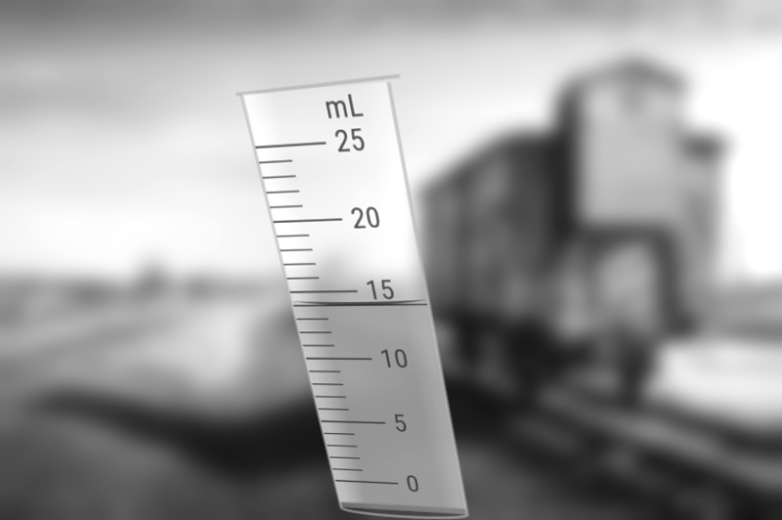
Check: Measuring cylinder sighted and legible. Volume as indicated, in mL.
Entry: 14 mL
